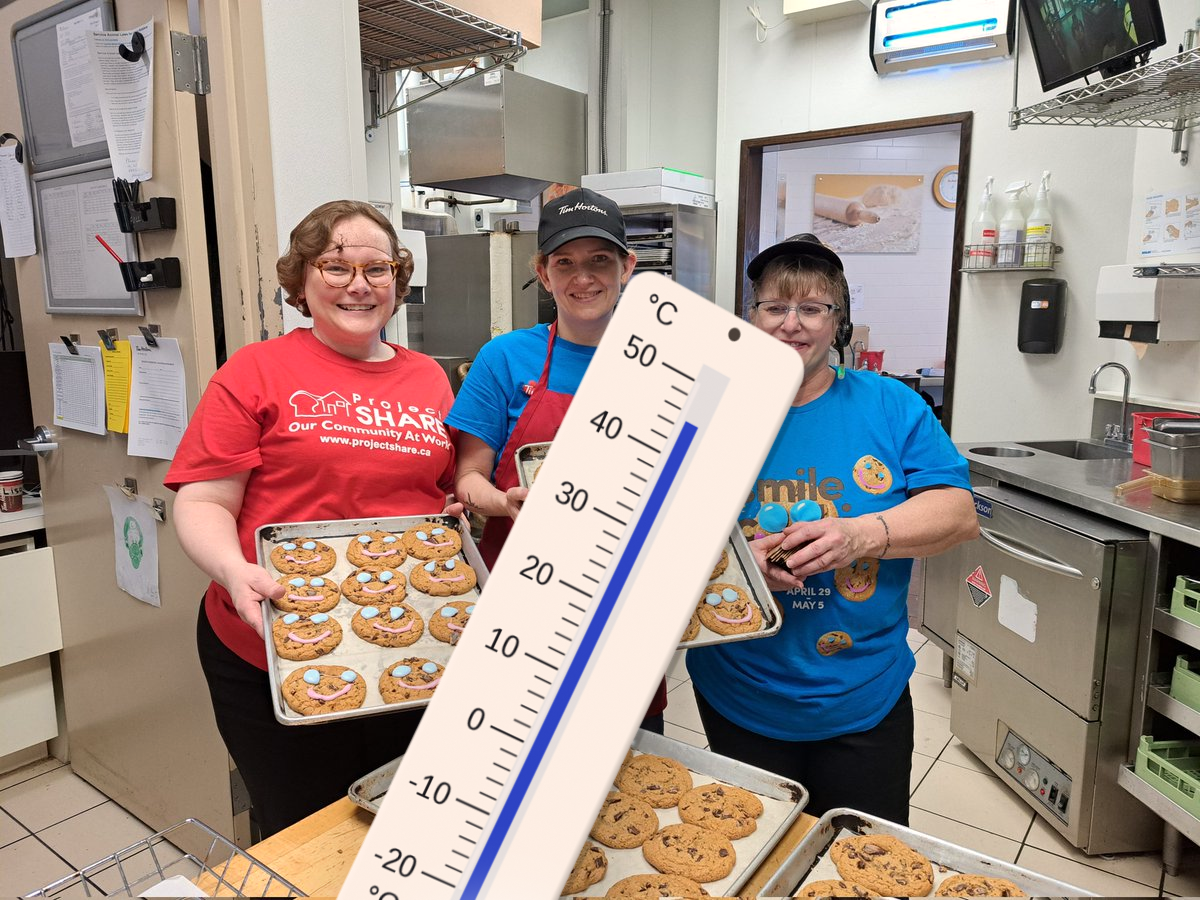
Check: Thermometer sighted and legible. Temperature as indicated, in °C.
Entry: 45 °C
